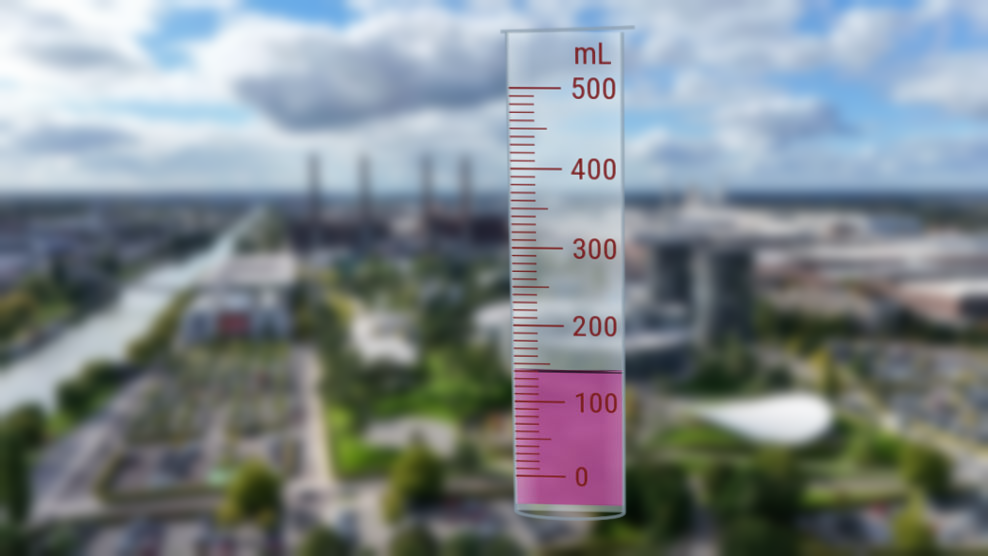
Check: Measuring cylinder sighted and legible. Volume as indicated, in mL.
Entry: 140 mL
